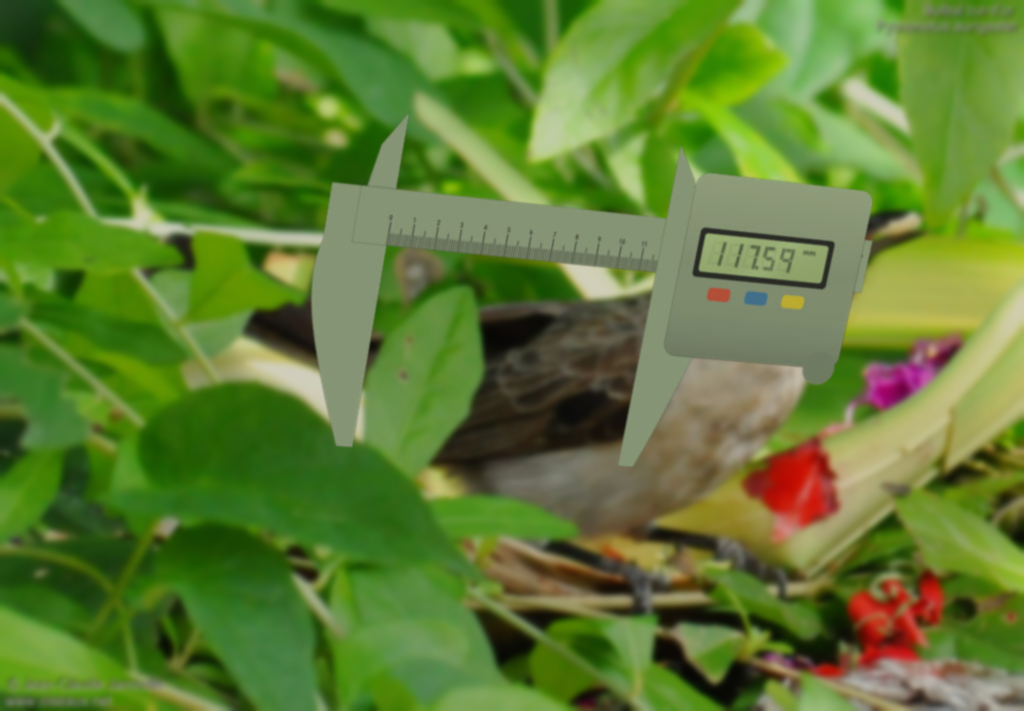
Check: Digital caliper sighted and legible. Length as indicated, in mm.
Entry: 117.59 mm
